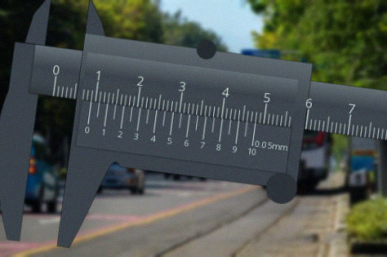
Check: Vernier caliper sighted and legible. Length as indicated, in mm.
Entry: 9.0 mm
